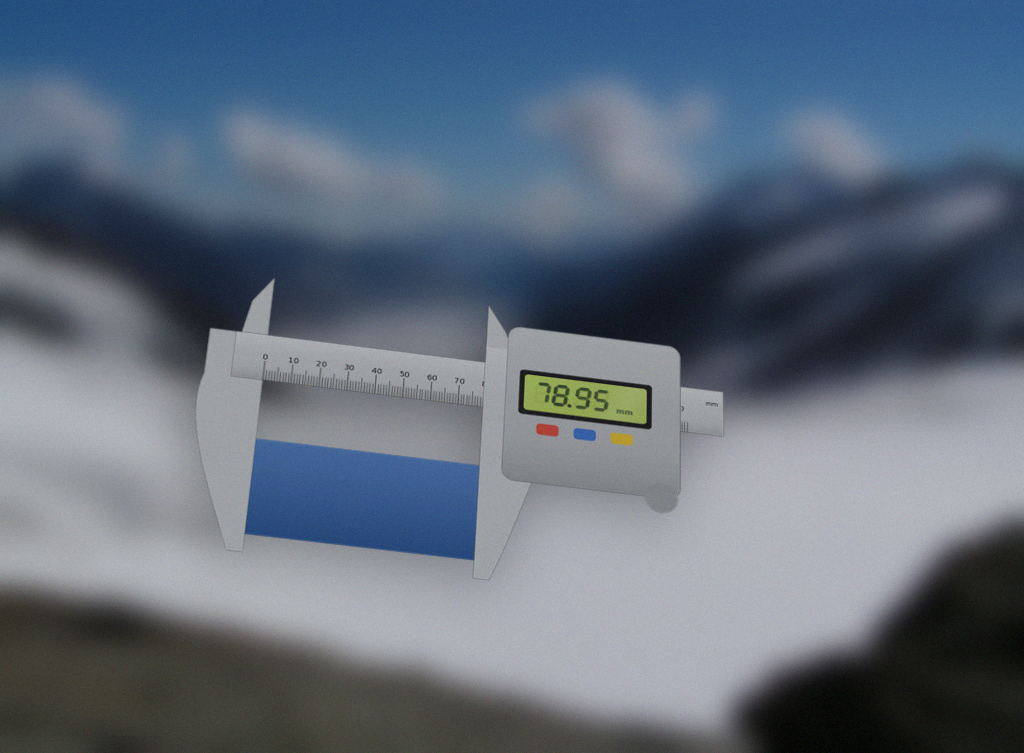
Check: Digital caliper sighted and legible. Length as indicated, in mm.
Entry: 78.95 mm
